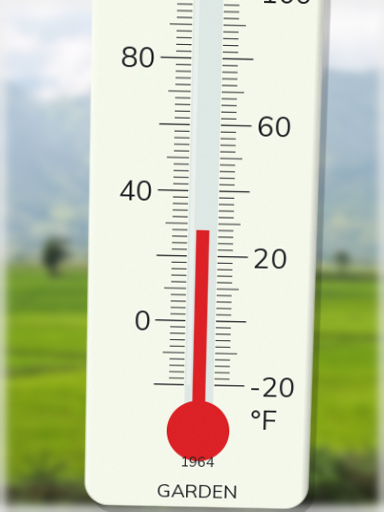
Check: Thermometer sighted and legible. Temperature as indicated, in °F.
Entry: 28 °F
